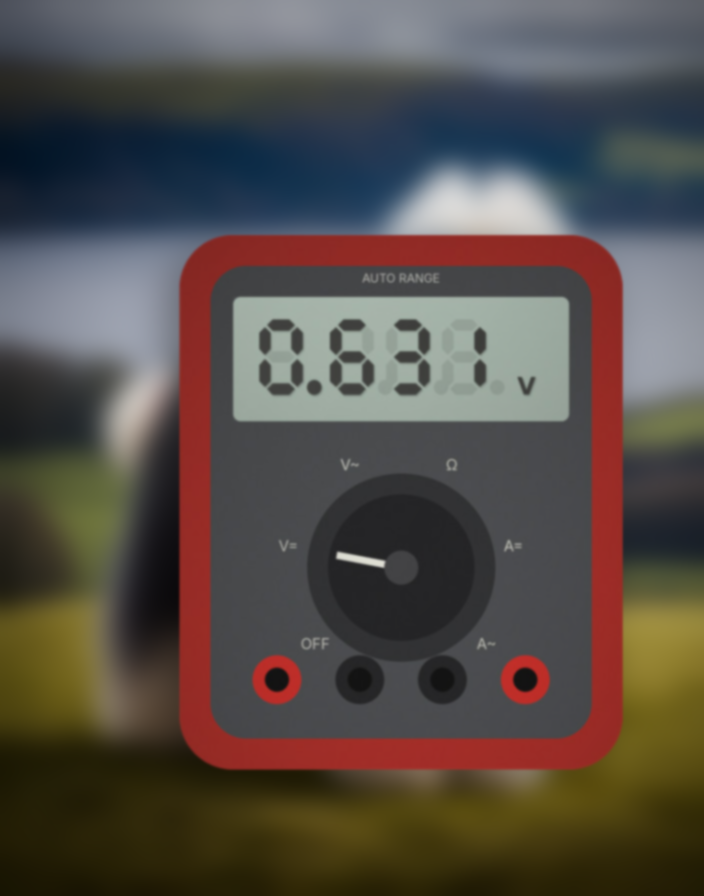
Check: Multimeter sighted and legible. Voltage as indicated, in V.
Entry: 0.631 V
